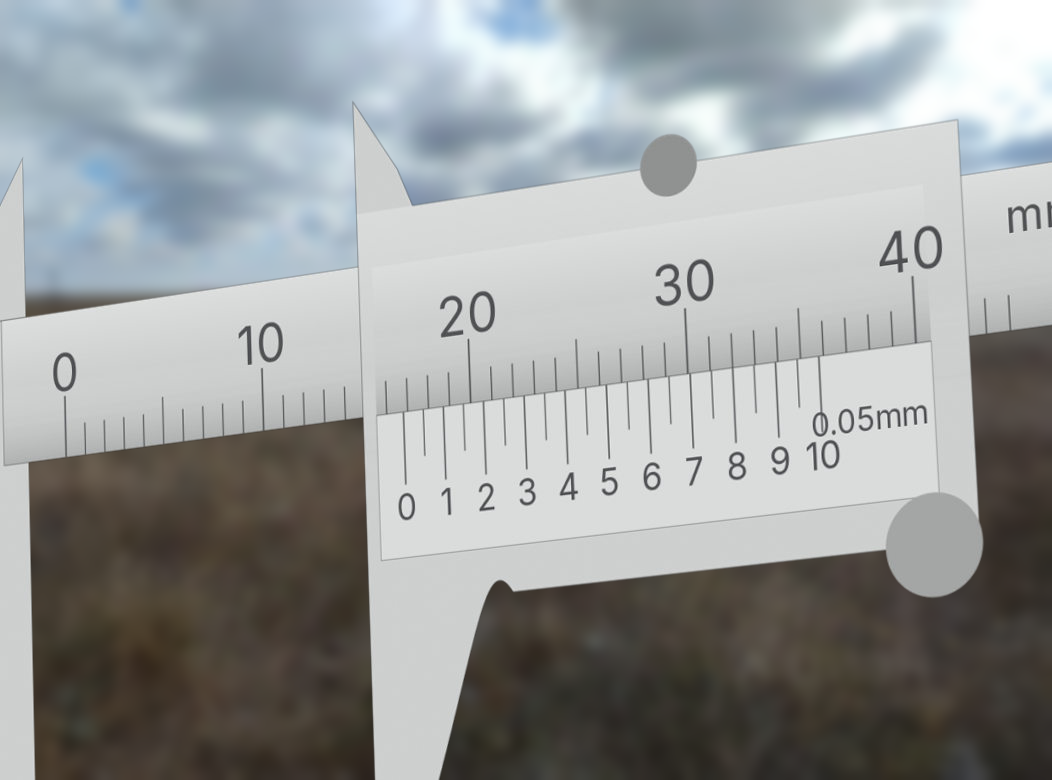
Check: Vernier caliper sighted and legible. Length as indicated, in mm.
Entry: 16.8 mm
